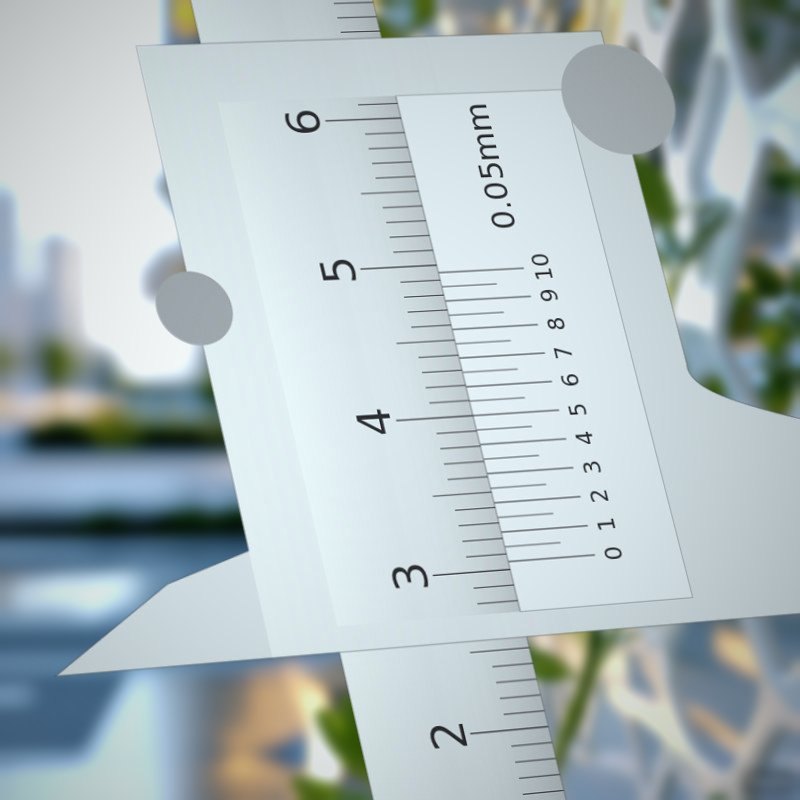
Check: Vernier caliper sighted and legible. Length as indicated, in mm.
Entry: 30.5 mm
